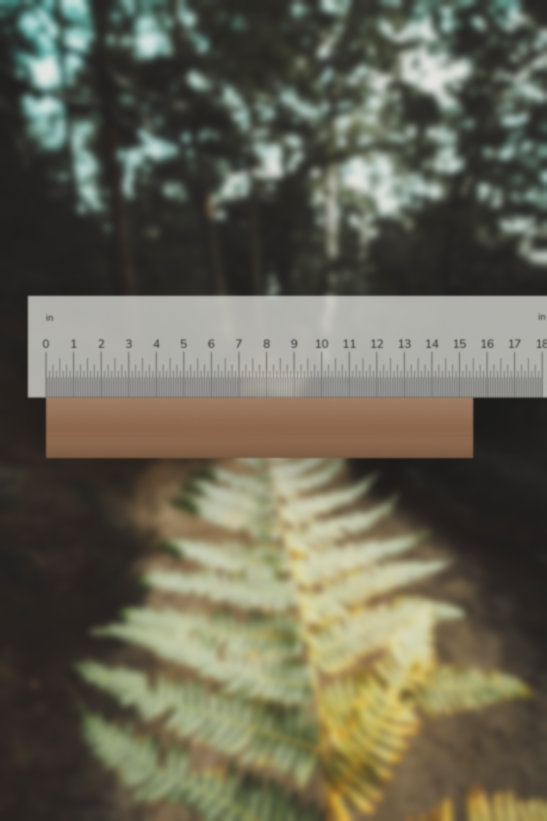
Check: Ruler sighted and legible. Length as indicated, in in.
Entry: 15.5 in
